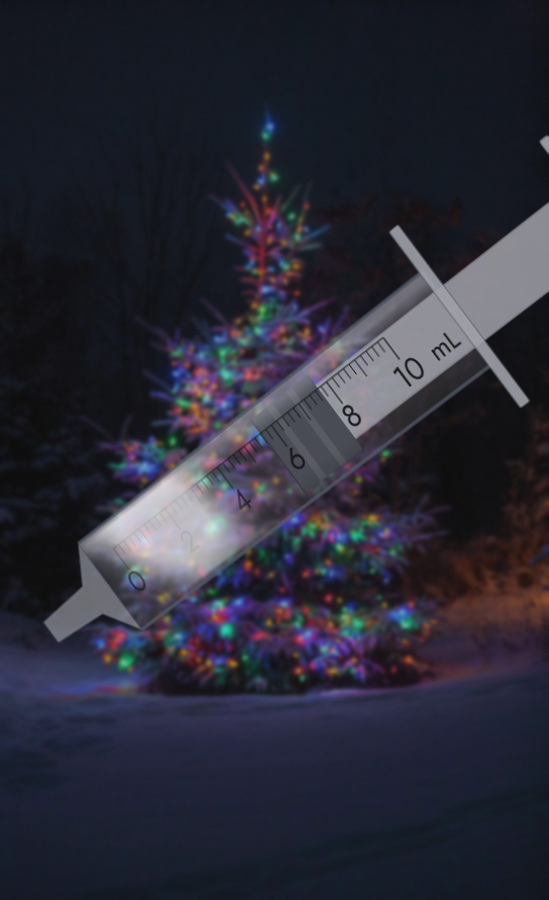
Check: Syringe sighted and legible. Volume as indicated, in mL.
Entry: 5.6 mL
